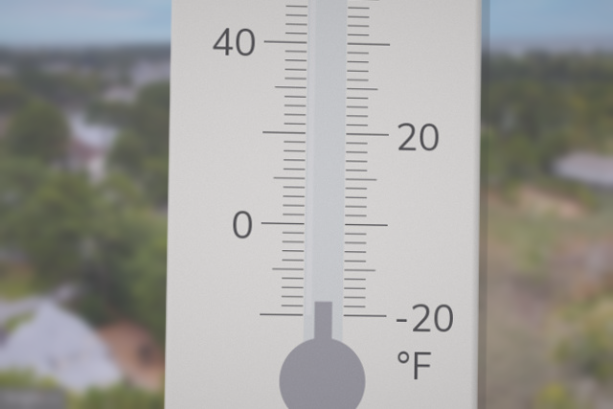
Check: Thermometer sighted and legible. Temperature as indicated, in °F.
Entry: -17 °F
